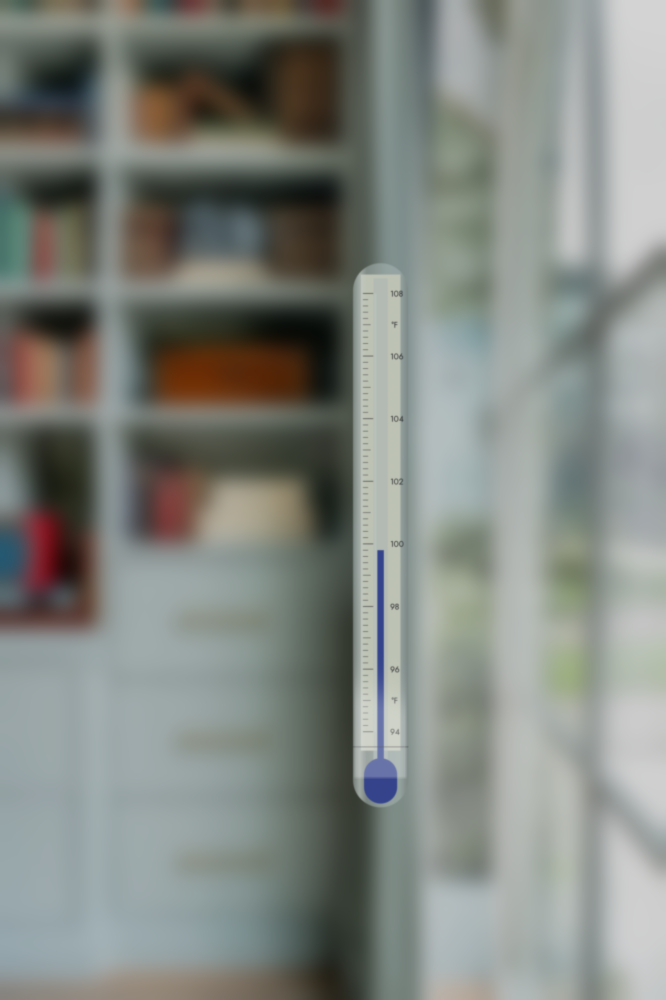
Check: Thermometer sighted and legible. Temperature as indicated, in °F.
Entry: 99.8 °F
